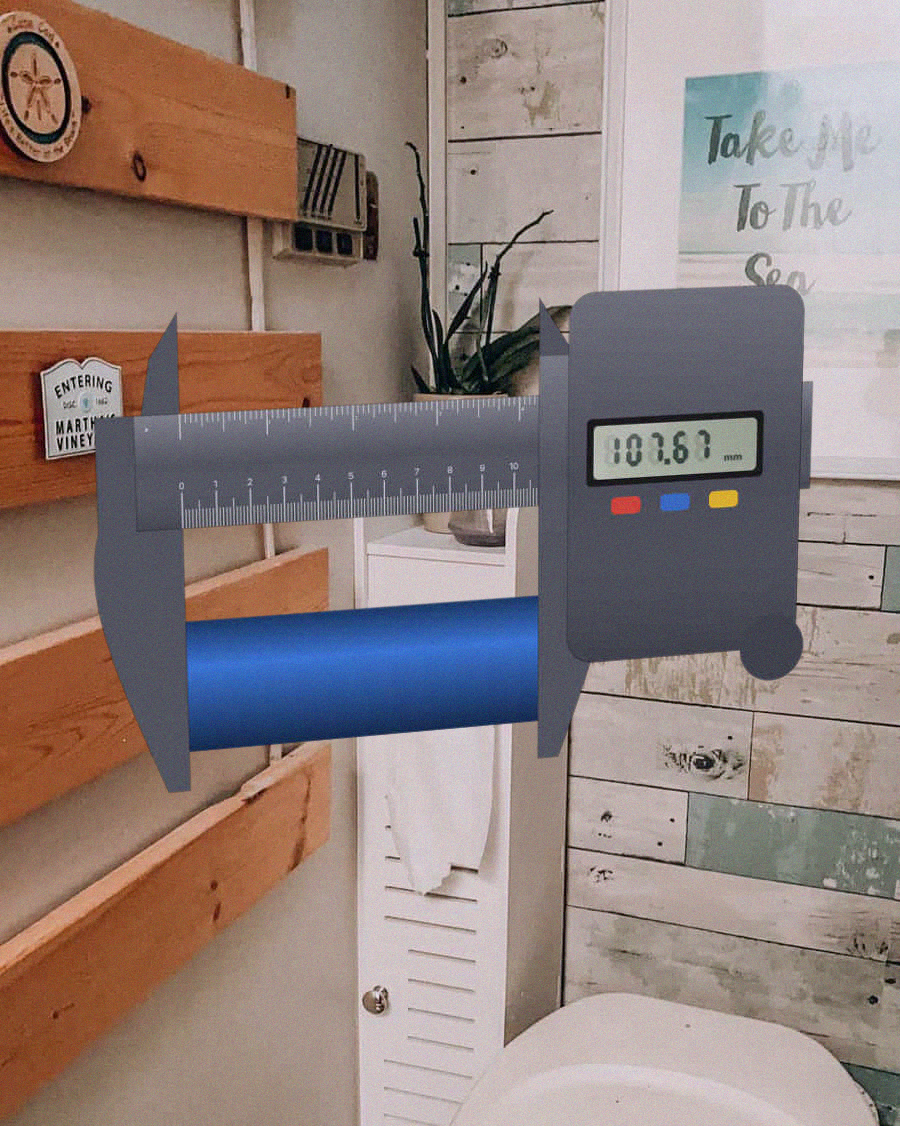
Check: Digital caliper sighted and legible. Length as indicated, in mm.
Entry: 107.67 mm
